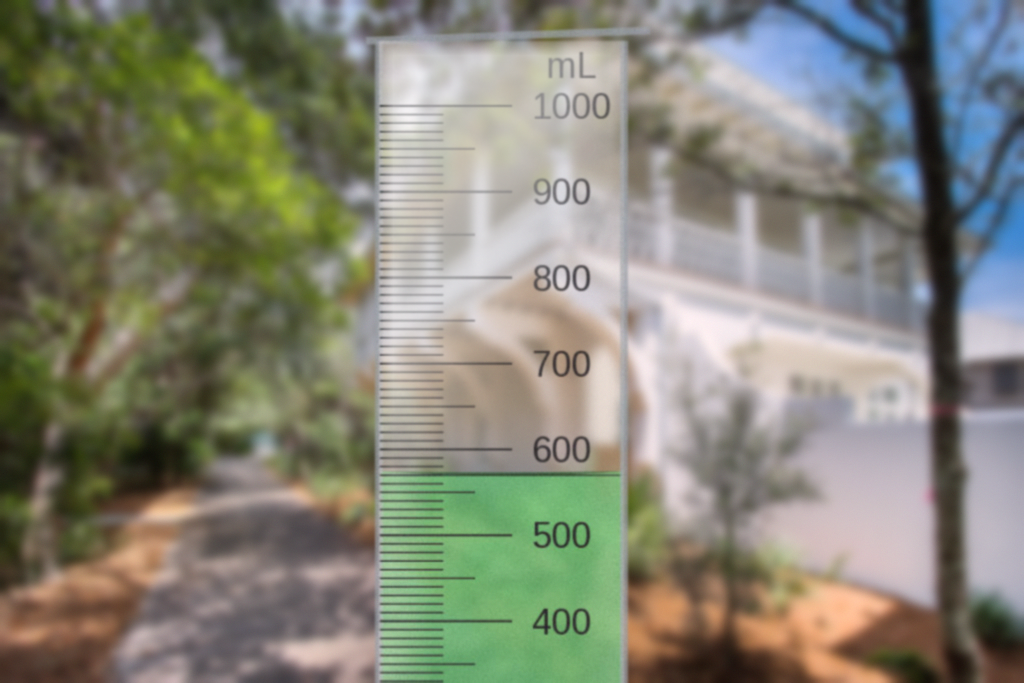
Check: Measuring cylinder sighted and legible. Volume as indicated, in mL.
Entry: 570 mL
